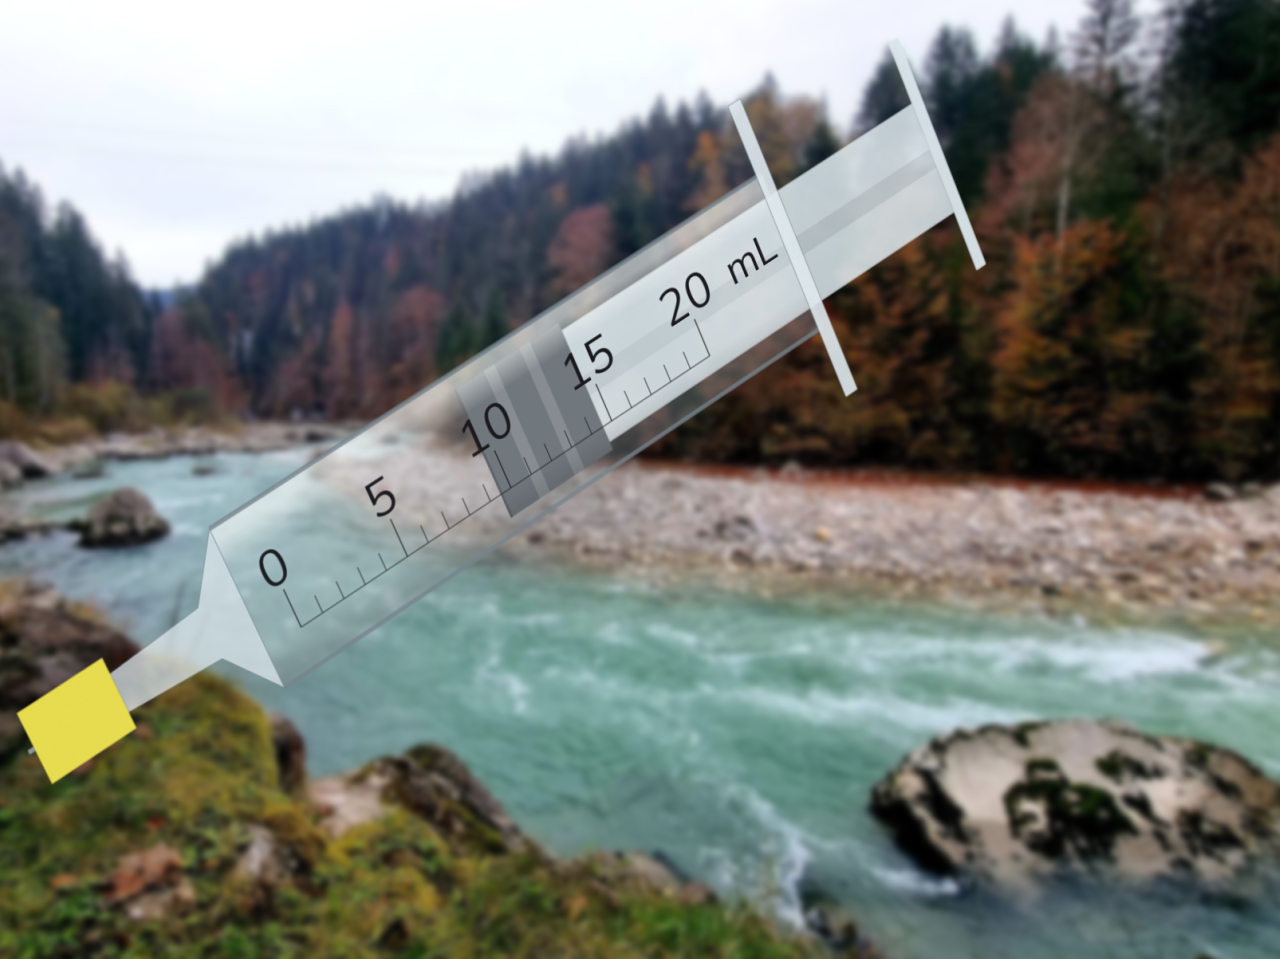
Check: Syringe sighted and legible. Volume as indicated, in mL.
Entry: 9.5 mL
